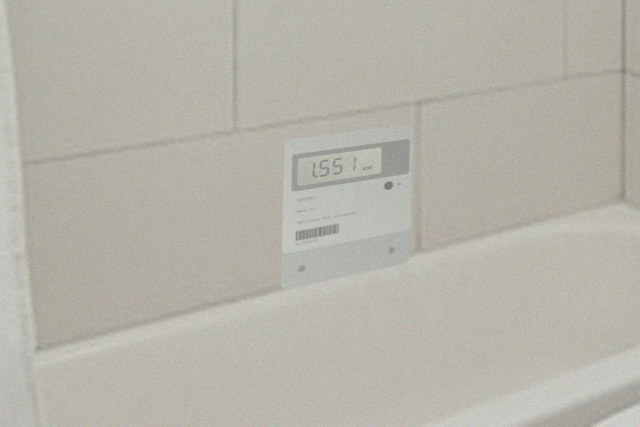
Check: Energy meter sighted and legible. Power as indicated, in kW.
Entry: 1.551 kW
